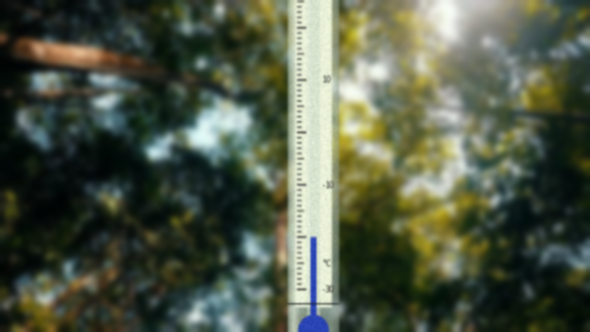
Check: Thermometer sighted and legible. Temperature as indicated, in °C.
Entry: -20 °C
